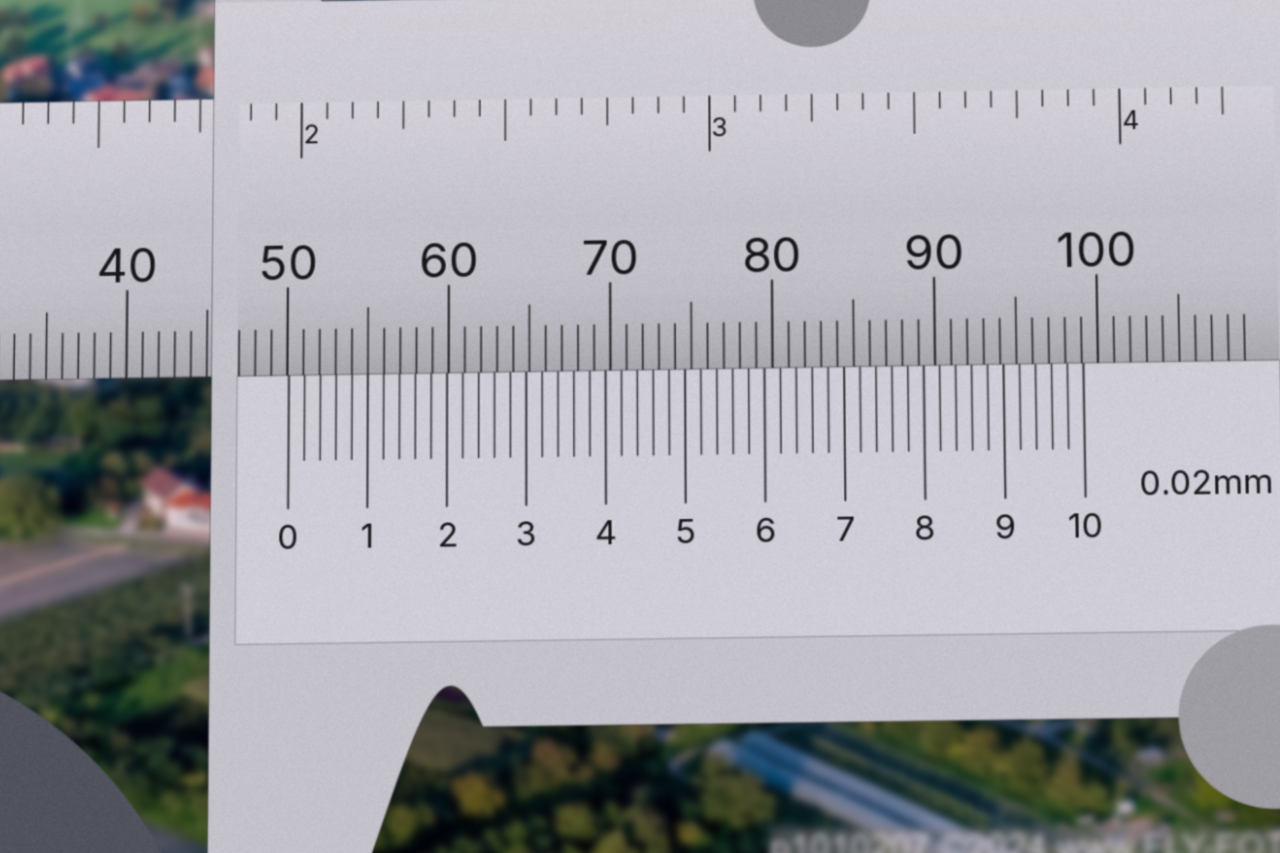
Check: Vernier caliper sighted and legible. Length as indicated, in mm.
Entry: 50.1 mm
